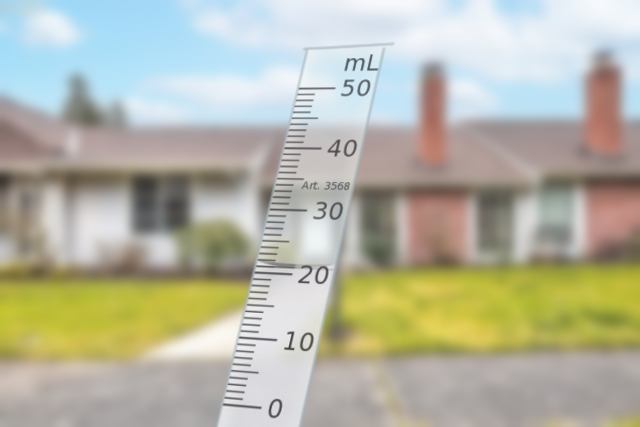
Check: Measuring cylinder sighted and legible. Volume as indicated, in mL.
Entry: 21 mL
